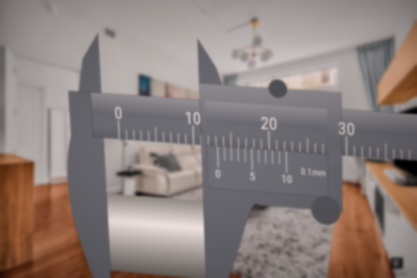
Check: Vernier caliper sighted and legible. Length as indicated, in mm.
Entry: 13.2 mm
